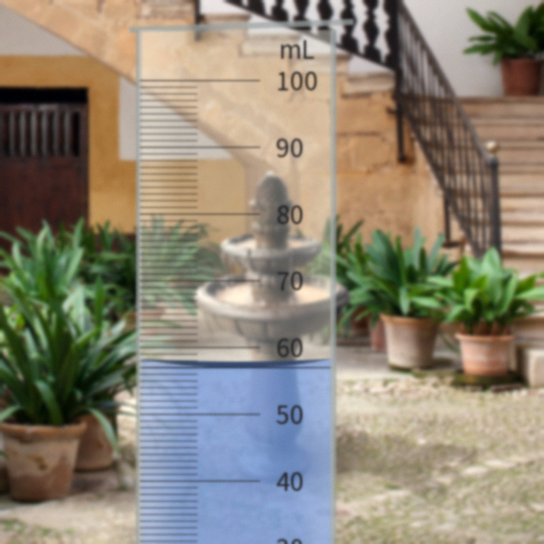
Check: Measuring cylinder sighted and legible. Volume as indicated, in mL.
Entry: 57 mL
